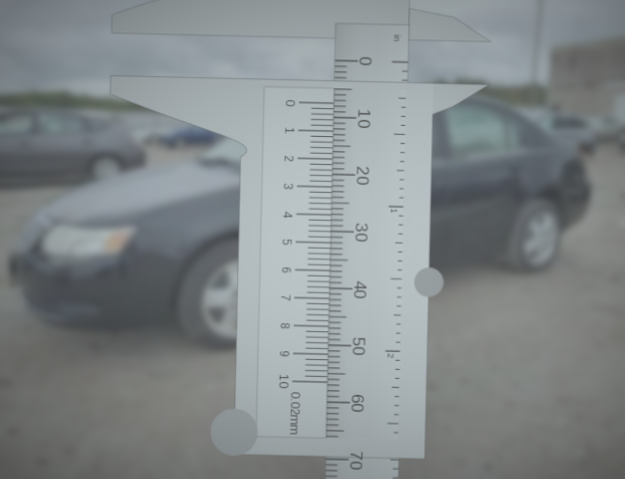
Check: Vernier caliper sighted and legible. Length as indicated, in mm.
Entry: 7.5 mm
